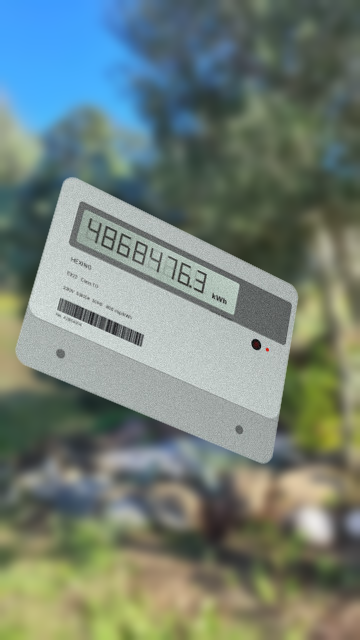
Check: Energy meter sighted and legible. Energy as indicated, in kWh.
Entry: 4868476.3 kWh
